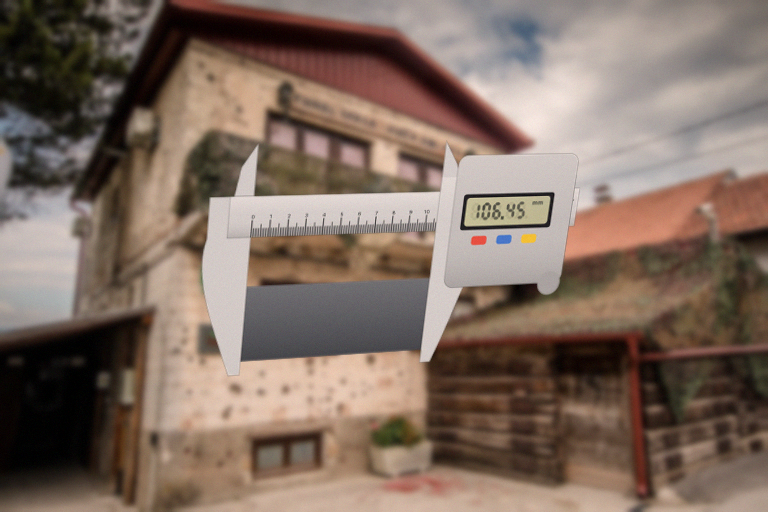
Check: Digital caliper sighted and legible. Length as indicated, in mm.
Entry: 106.45 mm
